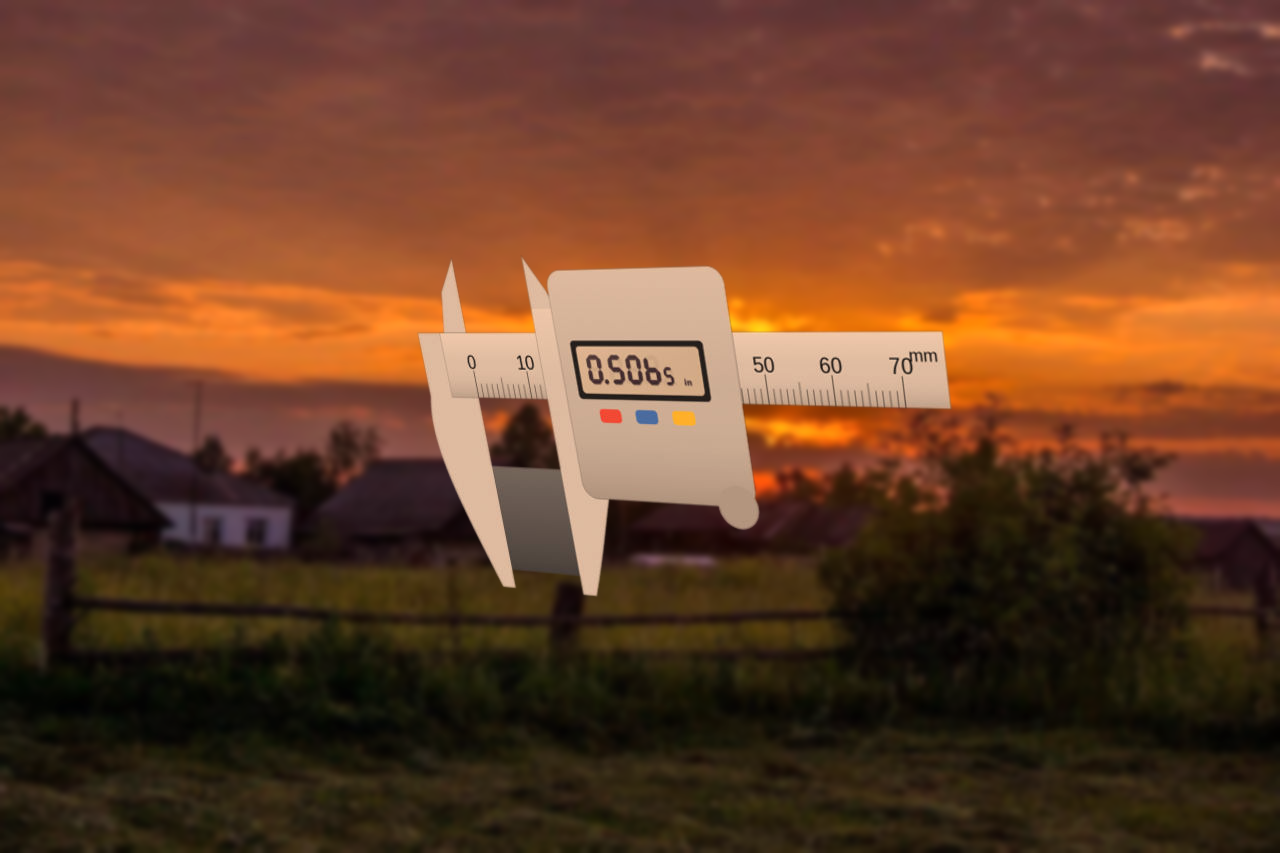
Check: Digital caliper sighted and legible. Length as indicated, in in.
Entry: 0.5065 in
